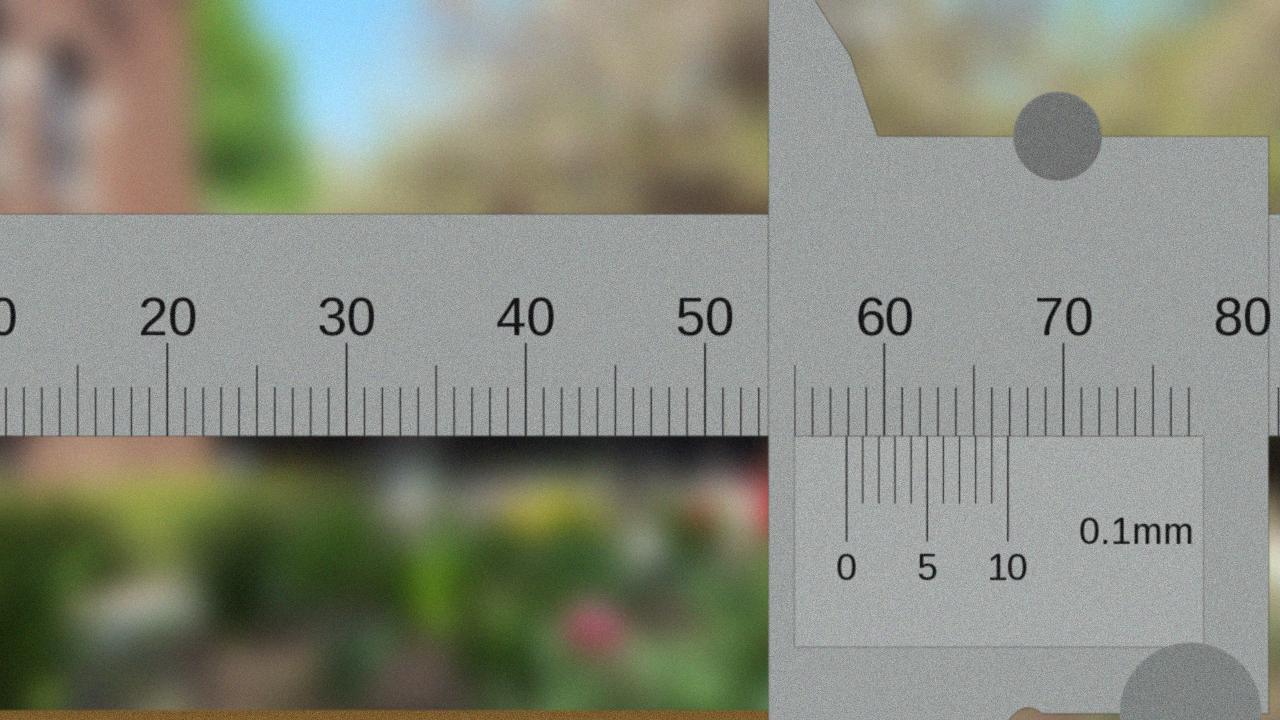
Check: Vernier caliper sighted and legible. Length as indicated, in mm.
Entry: 57.9 mm
